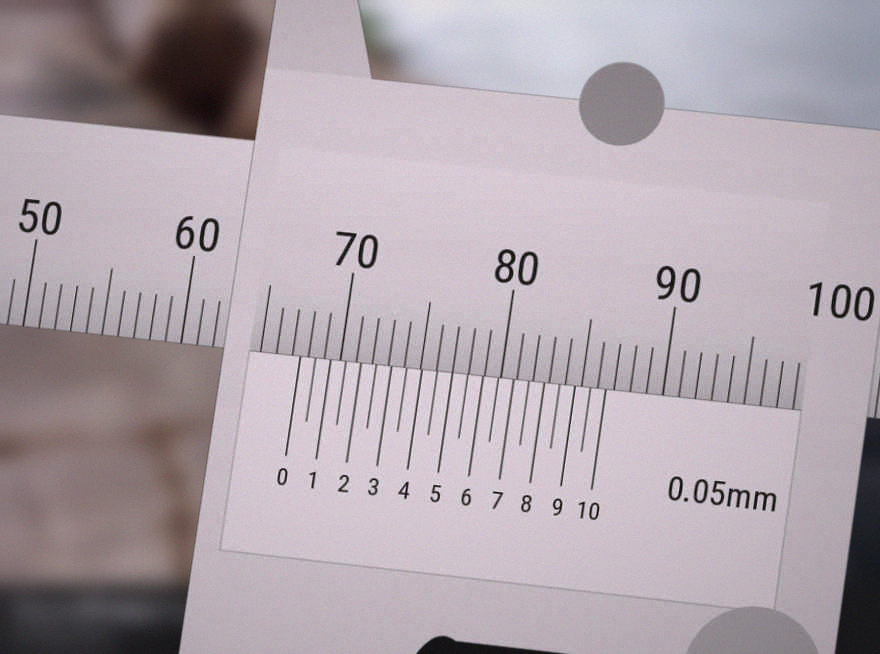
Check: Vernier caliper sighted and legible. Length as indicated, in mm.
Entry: 67.5 mm
